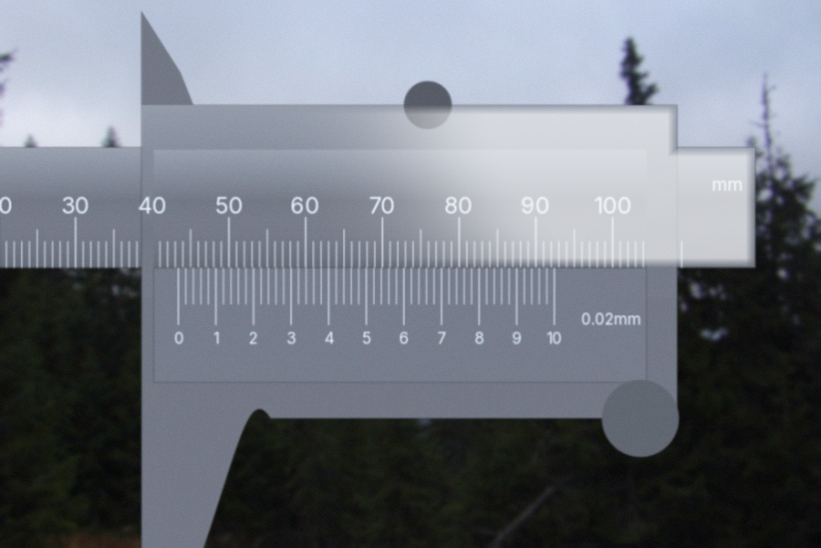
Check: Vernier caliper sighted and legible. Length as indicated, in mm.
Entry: 43.4 mm
